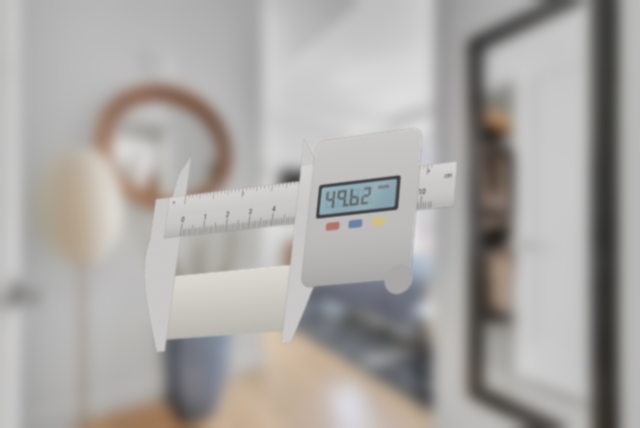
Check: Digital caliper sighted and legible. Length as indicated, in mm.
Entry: 49.62 mm
